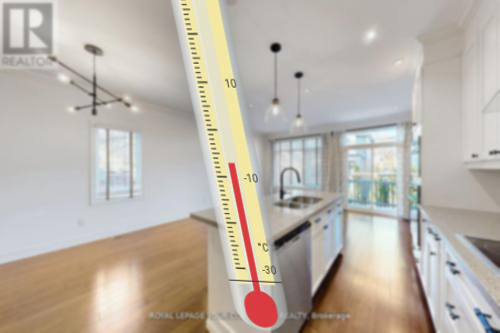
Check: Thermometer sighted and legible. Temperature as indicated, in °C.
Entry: -7 °C
